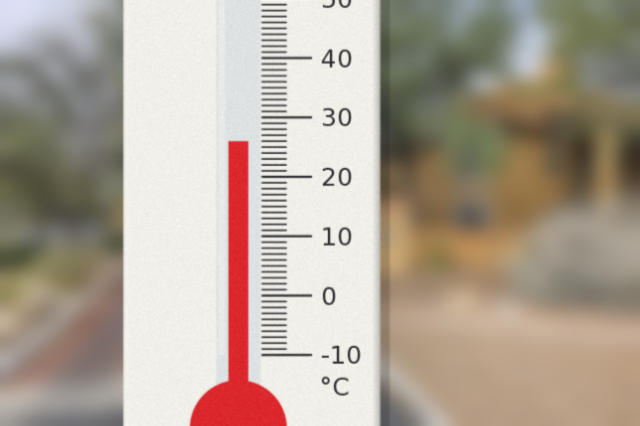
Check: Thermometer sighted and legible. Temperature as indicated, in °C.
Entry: 26 °C
